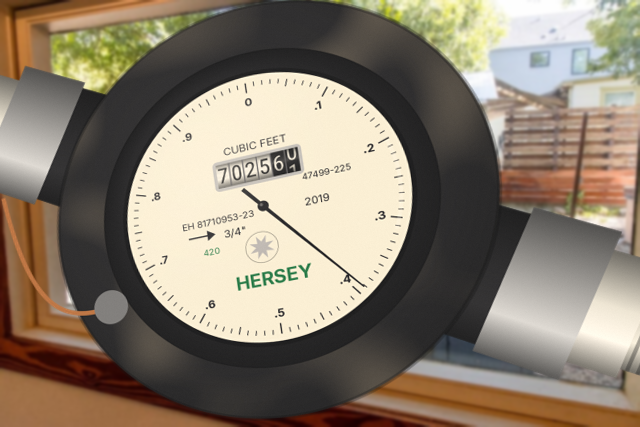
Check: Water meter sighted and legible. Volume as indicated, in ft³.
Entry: 702560.39 ft³
